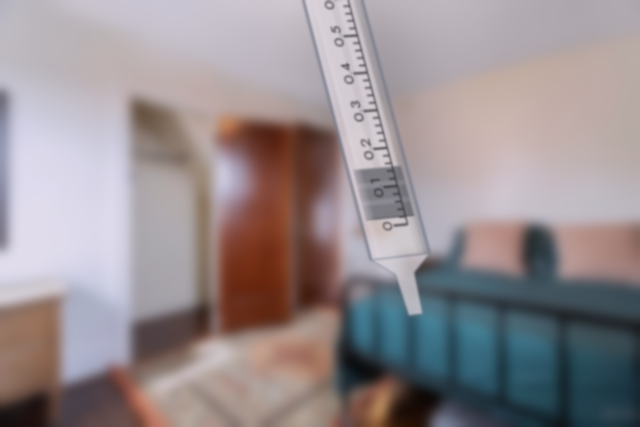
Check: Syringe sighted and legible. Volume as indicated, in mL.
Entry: 0.02 mL
